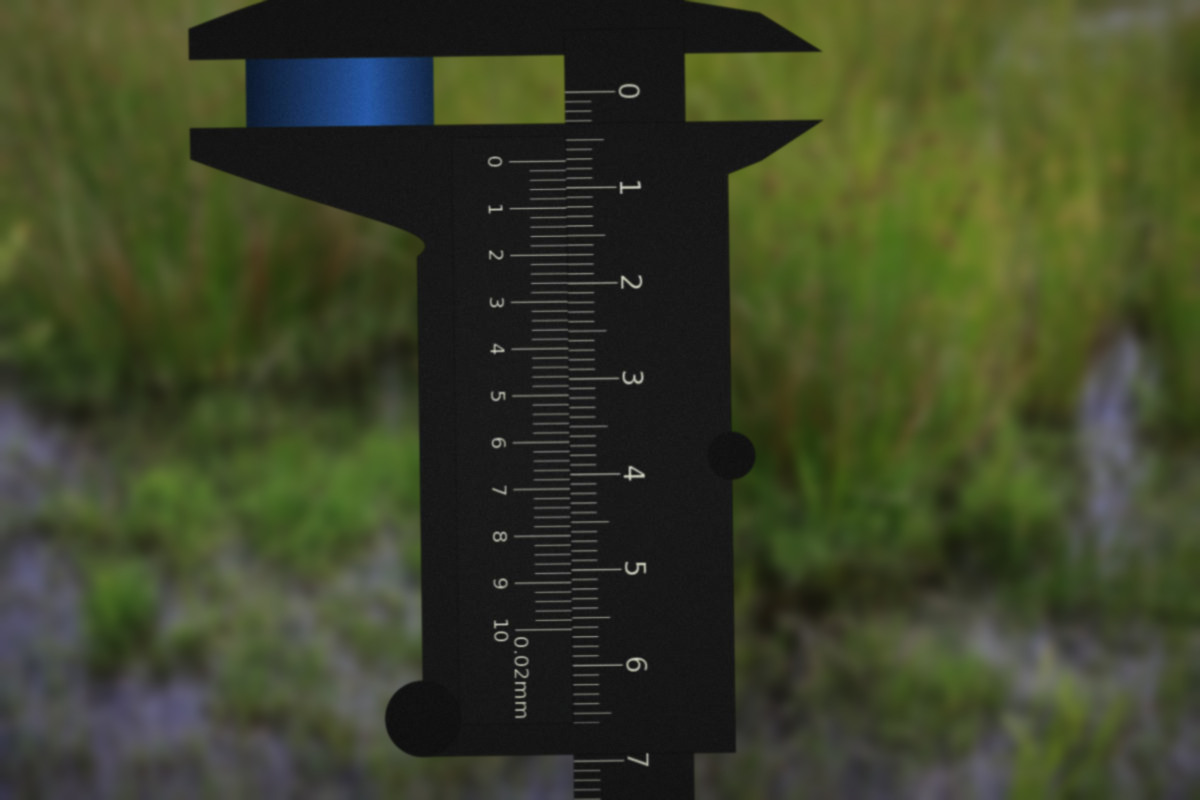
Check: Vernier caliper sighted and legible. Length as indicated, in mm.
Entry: 7.2 mm
